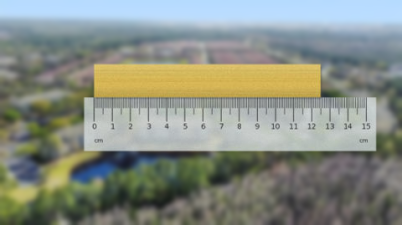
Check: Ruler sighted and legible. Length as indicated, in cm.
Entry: 12.5 cm
